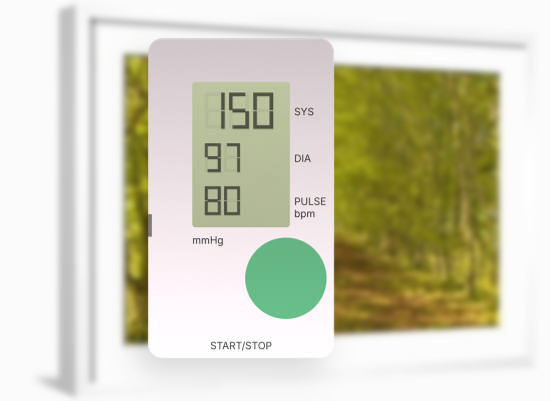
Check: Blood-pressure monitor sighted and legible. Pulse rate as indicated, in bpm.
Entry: 80 bpm
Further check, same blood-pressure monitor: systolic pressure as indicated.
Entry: 150 mmHg
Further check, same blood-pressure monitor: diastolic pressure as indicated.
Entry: 97 mmHg
